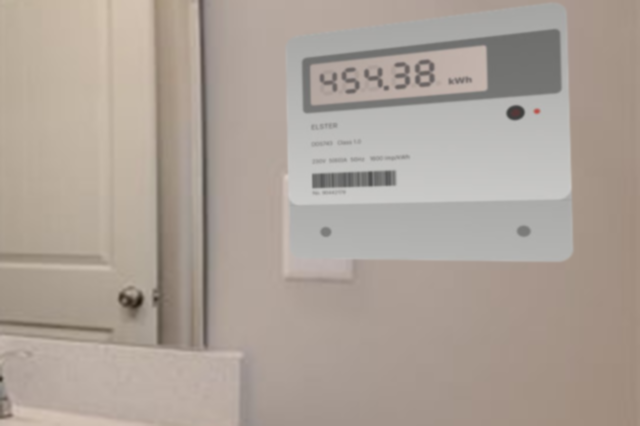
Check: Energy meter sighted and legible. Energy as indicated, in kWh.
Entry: 454.38 kWh
